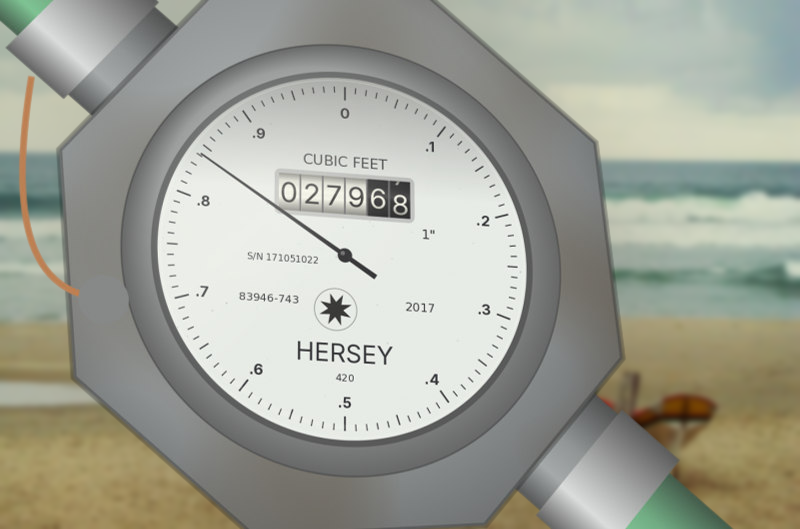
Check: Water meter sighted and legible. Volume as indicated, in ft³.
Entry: 27967.84 ft³
